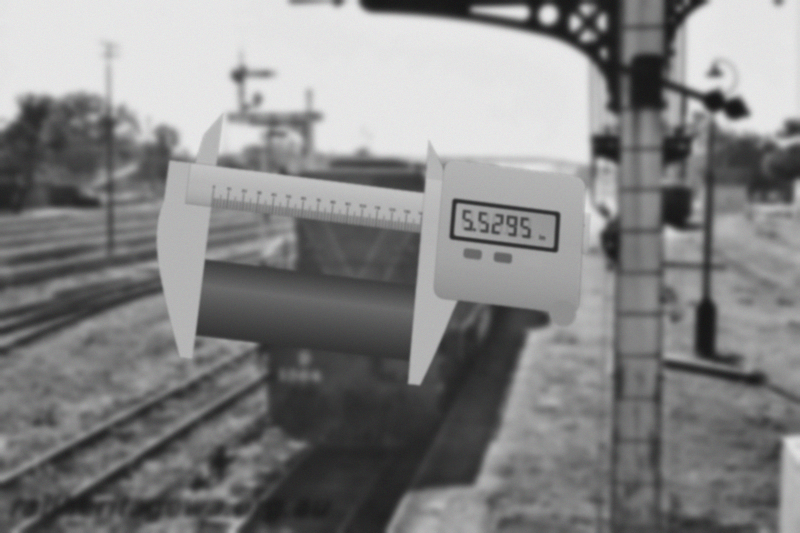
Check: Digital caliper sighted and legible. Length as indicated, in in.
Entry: 5.5295 in
